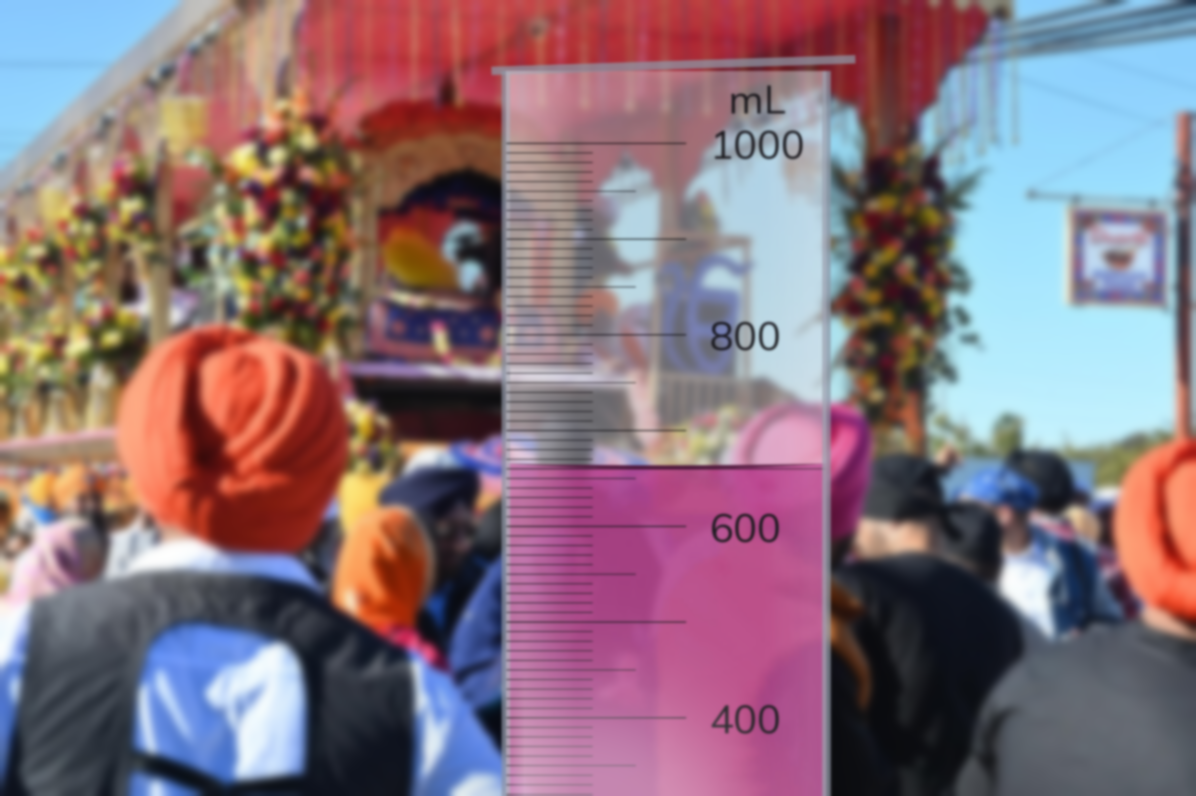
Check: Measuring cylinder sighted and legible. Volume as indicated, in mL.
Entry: 660 mL
